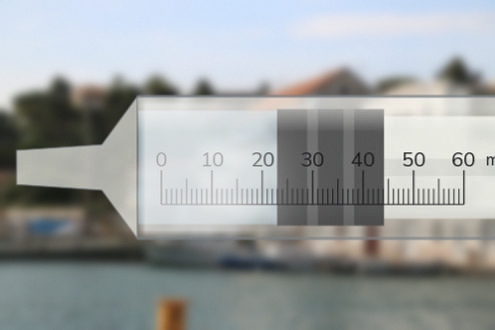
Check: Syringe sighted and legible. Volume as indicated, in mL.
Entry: 23 mL
